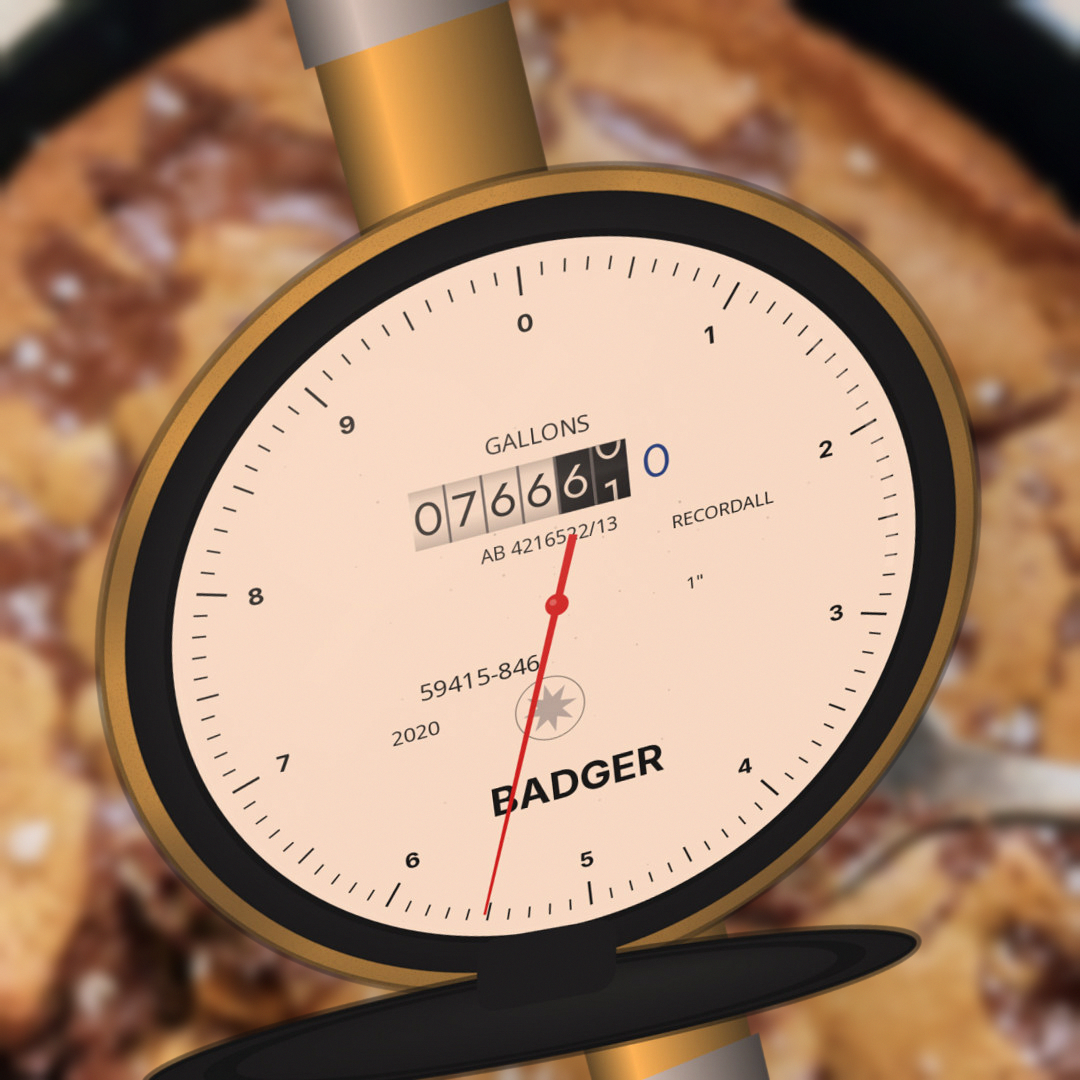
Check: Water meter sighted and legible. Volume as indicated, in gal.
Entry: 766605.5 gal
